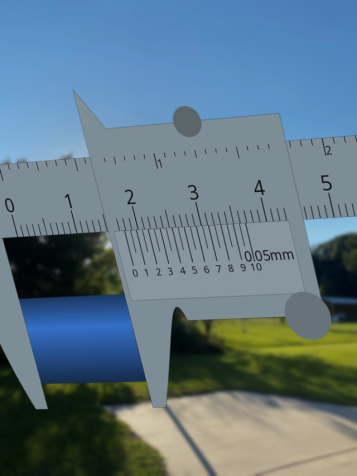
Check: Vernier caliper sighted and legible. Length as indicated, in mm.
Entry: 17.8 mm
